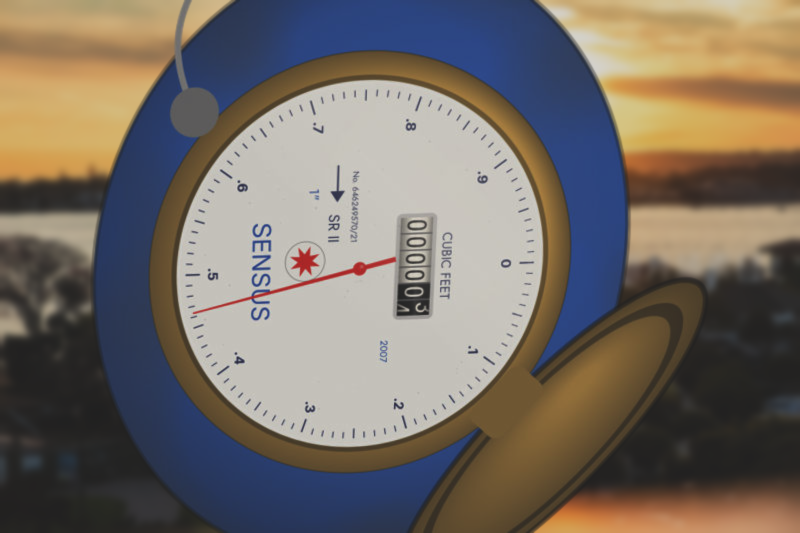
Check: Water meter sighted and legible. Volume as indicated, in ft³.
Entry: 3.46 ft³
